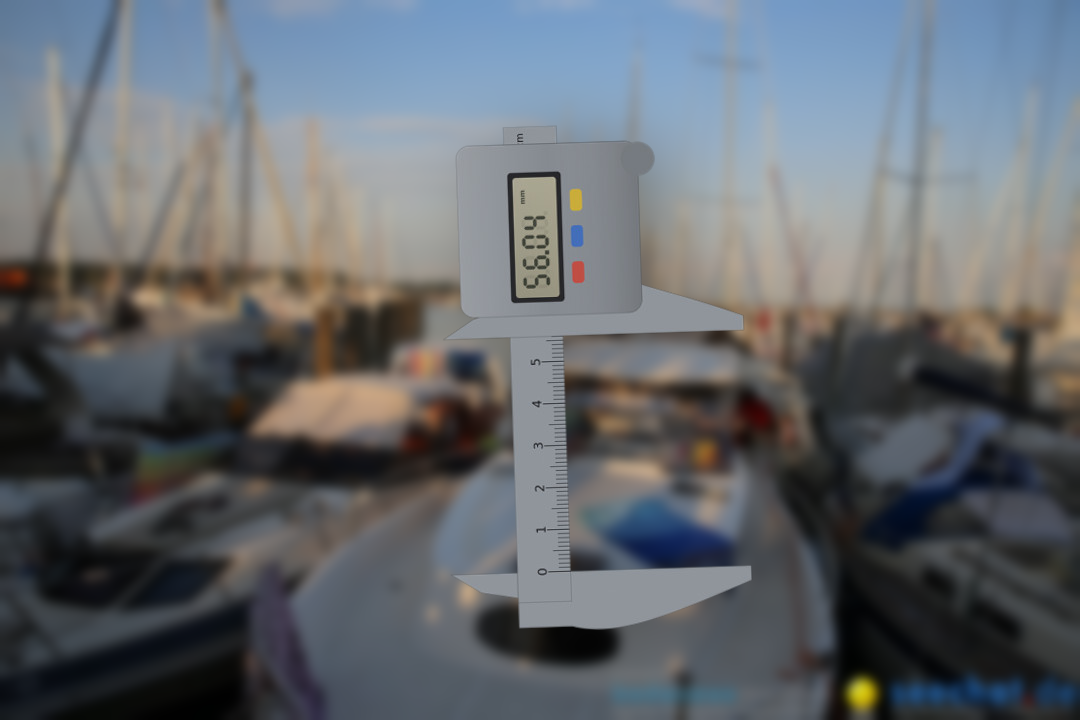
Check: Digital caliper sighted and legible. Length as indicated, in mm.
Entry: 56.04 mm
